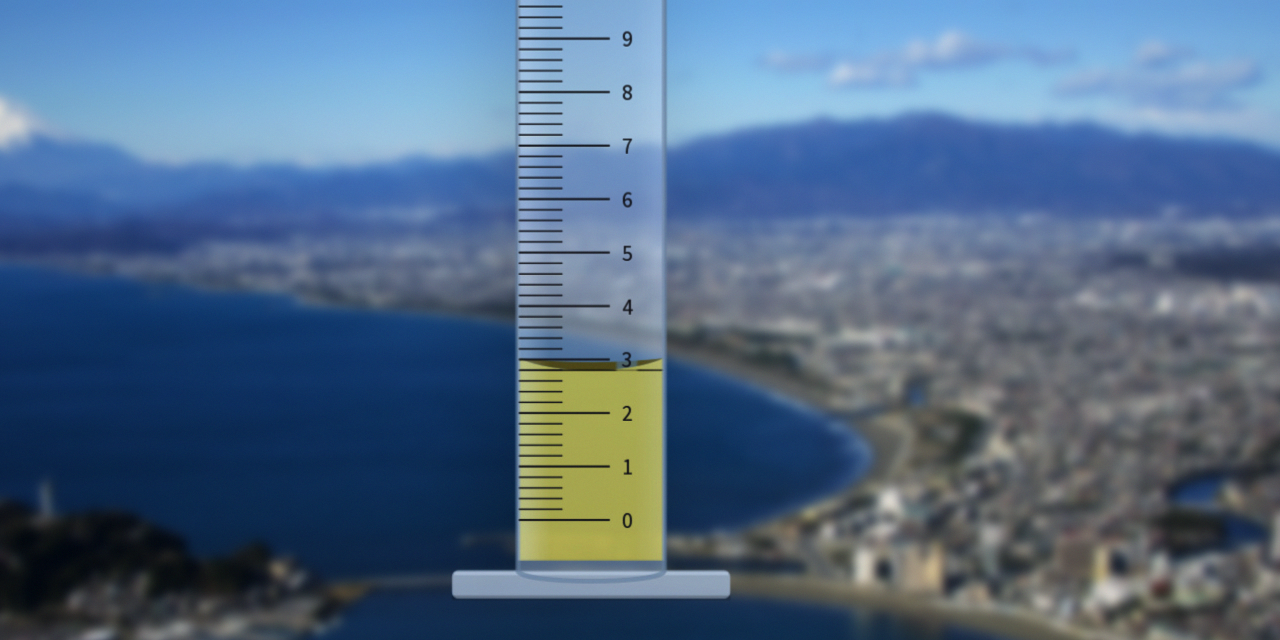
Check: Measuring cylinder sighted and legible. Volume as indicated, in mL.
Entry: 2.8 mL
